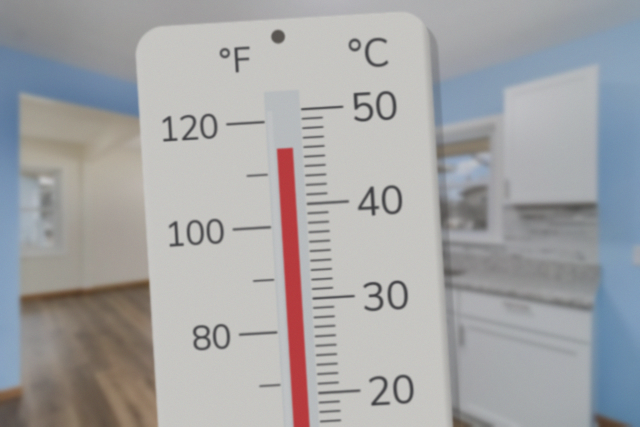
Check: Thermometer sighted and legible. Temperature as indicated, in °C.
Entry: 46 °C
